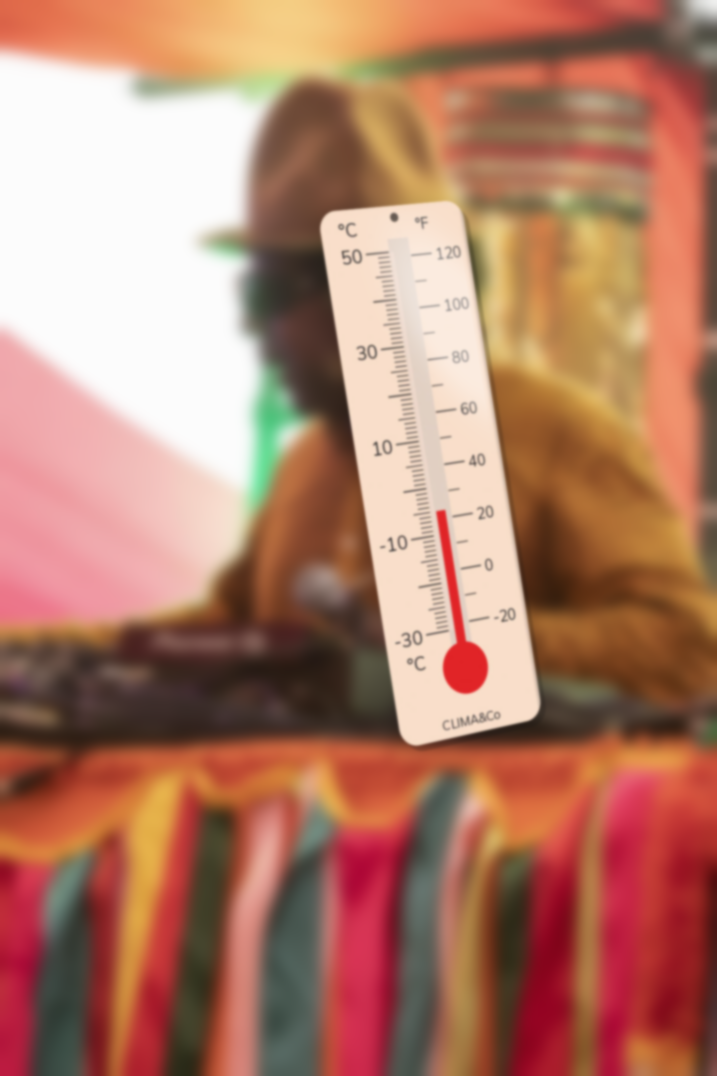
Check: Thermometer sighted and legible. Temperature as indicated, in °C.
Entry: -5 °C
